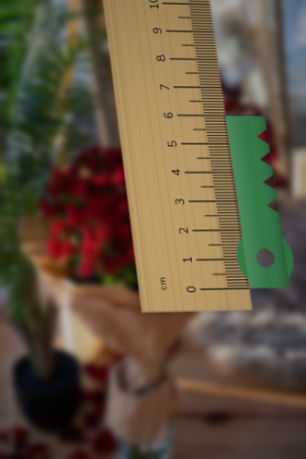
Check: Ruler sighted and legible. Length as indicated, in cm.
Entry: 6 cm
